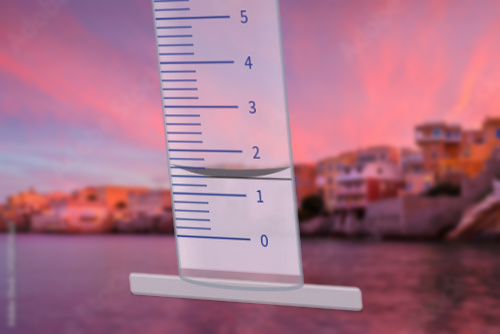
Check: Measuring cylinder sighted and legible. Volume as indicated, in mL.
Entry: 1.4 mL
